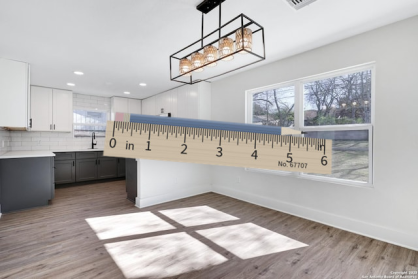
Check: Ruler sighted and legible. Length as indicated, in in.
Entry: 5.5 in
